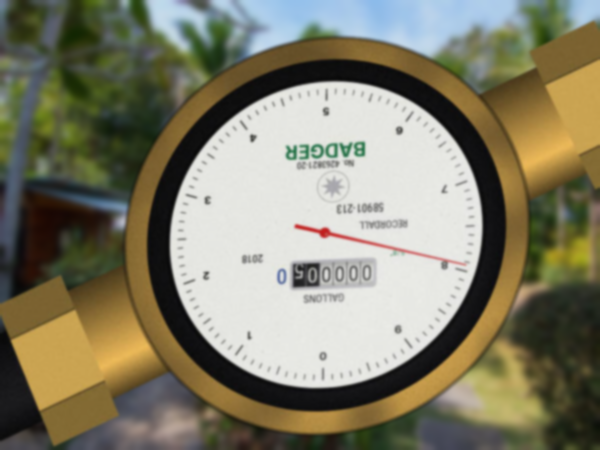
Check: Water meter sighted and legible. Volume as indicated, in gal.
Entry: 47.9 gal
